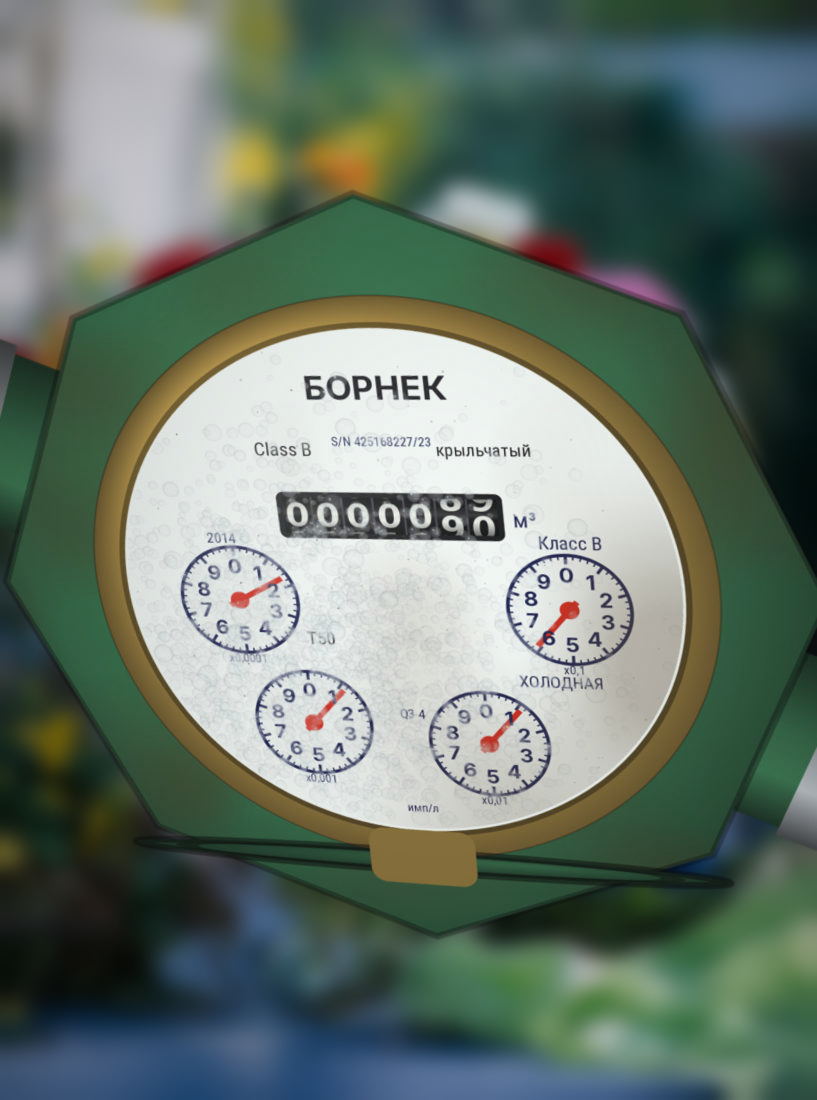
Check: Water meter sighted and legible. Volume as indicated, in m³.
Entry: 89.6111 m³
